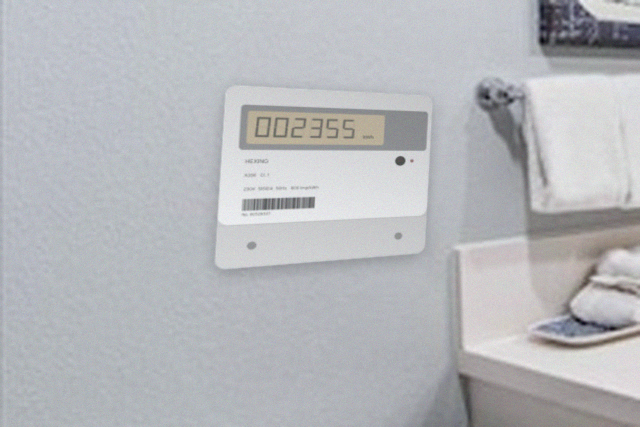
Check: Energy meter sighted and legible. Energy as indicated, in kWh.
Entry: 2355 kWh
